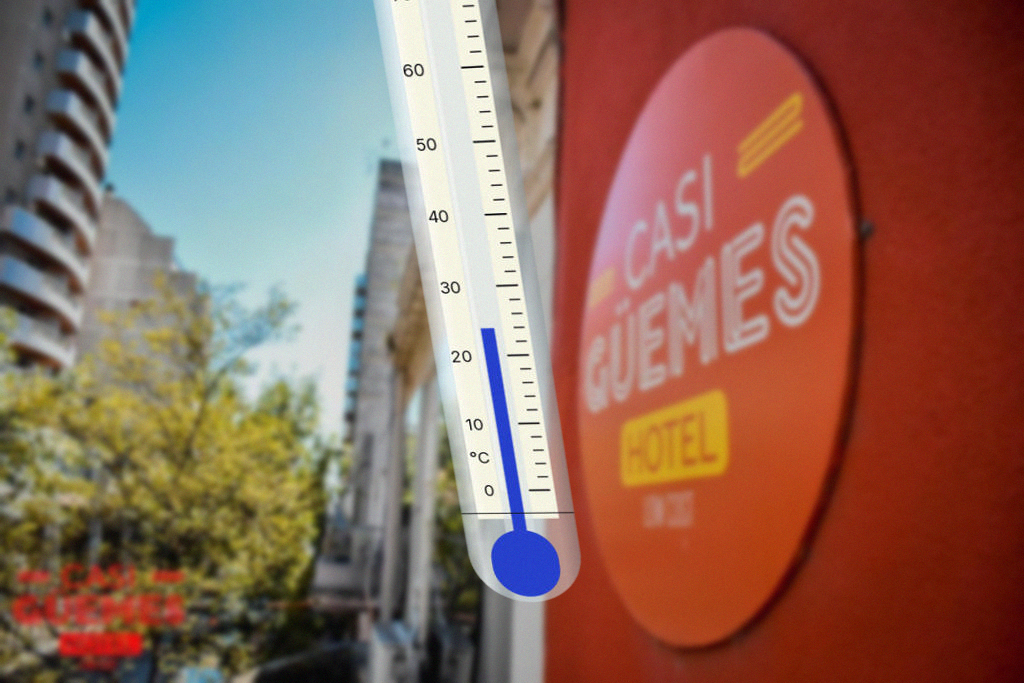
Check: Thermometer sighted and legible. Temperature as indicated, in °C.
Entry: 24 °C
